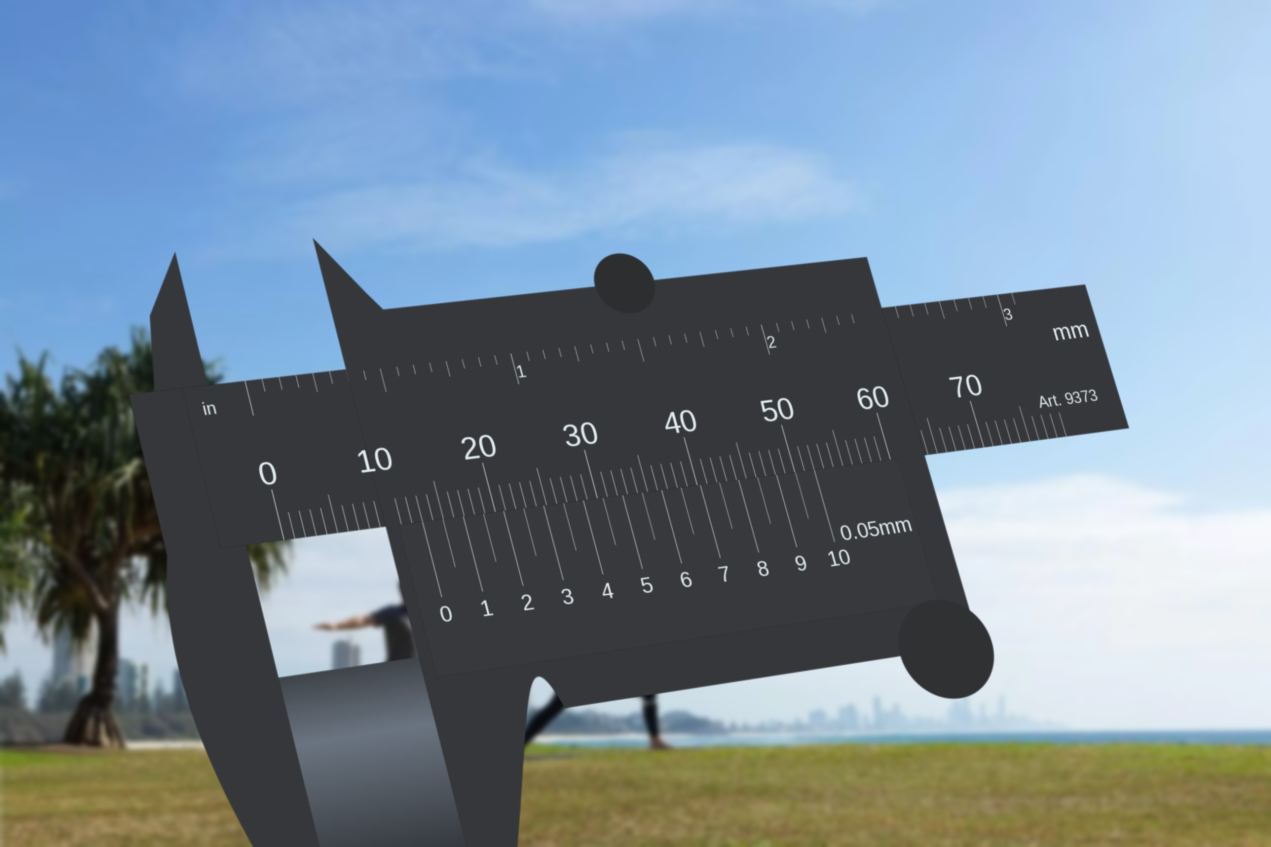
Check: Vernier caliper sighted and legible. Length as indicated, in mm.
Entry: 13.0 mm
